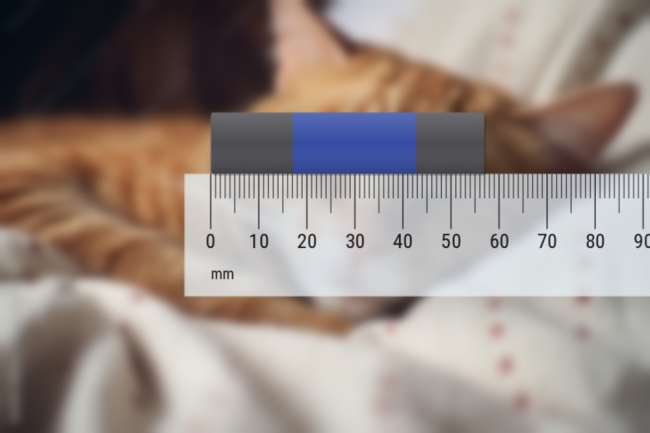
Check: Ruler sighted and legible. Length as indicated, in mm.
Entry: 57 mm
